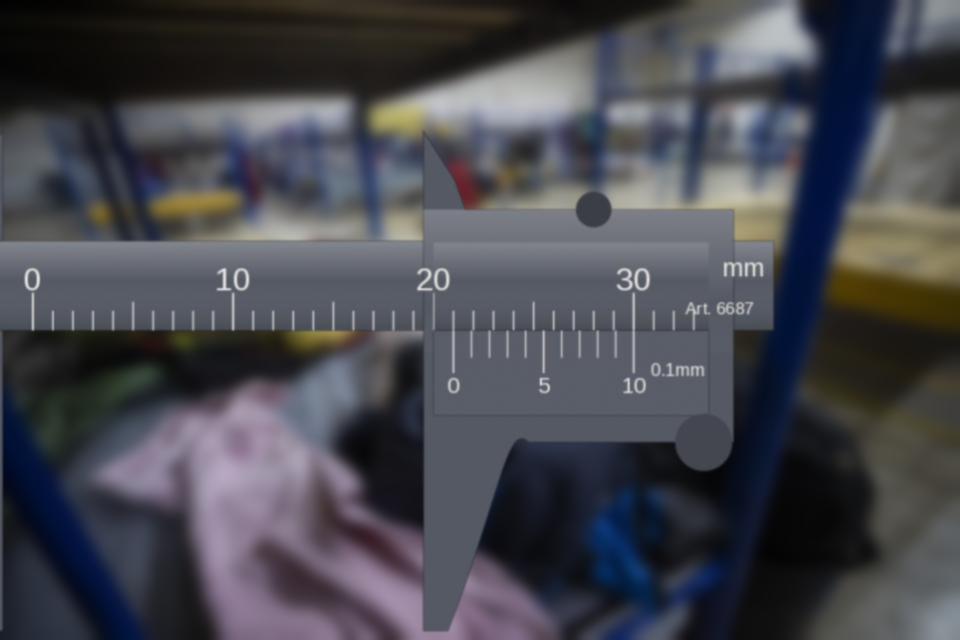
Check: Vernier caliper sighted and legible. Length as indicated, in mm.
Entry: 21.0 mm
